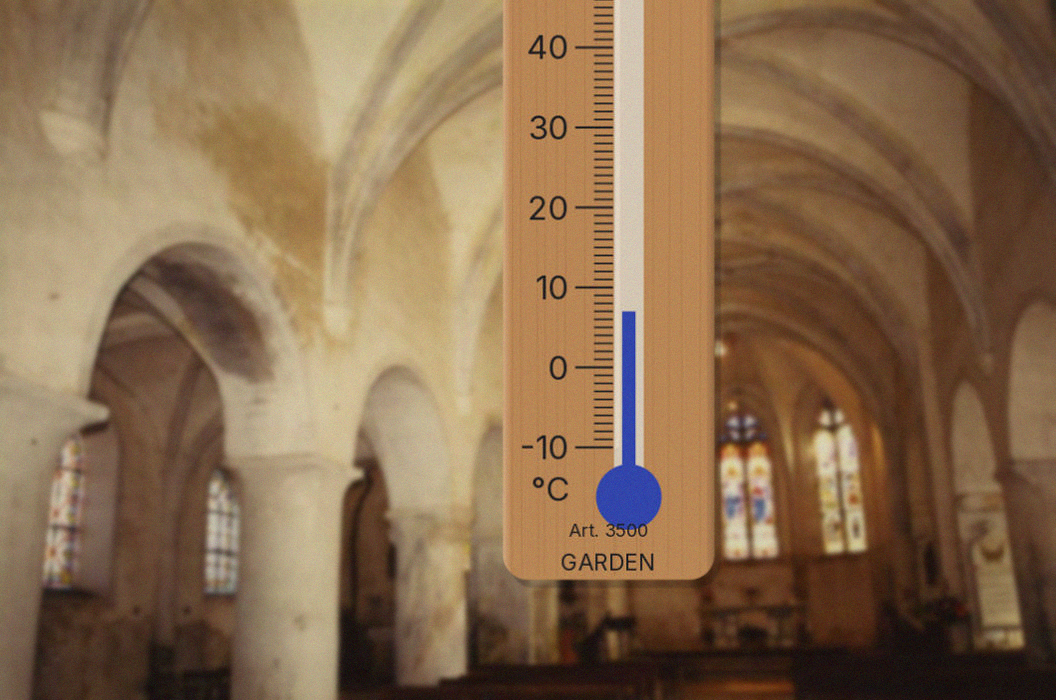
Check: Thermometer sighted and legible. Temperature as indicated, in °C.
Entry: 7 °C
